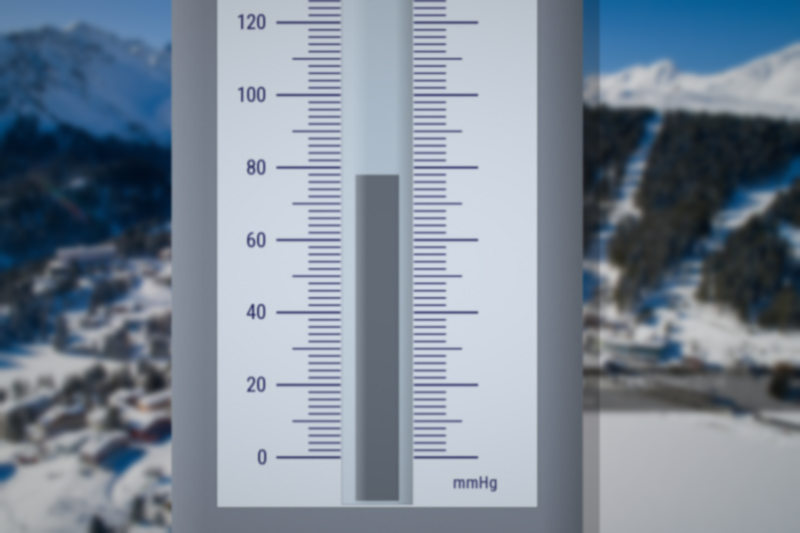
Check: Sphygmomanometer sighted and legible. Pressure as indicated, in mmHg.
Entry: 78 mmHg
